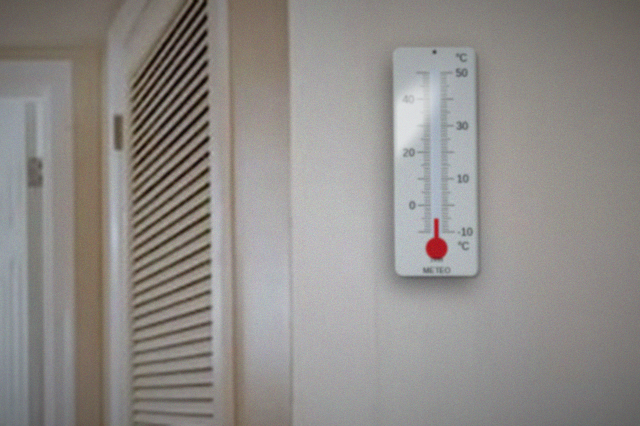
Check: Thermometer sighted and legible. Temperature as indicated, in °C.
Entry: -5 °C
